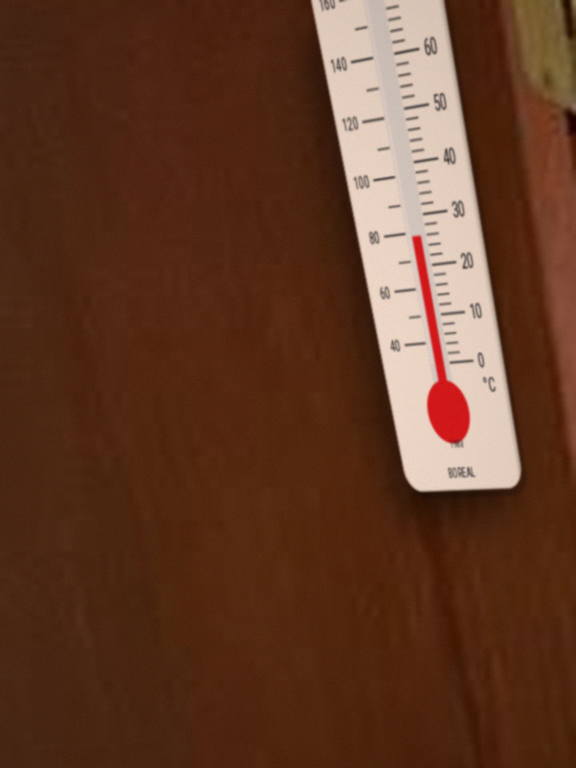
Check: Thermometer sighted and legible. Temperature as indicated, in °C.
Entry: 26 °C
